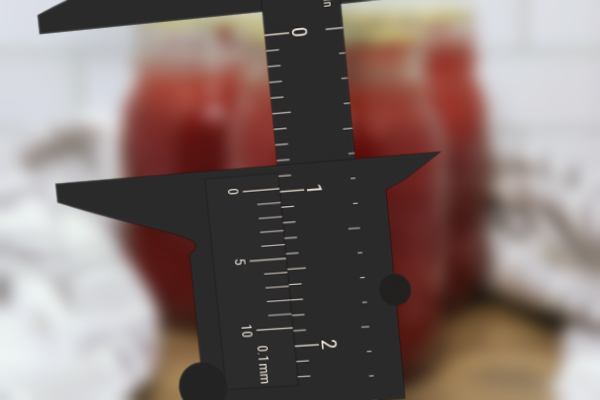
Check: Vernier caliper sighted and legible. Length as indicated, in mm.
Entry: 9.8 mm
